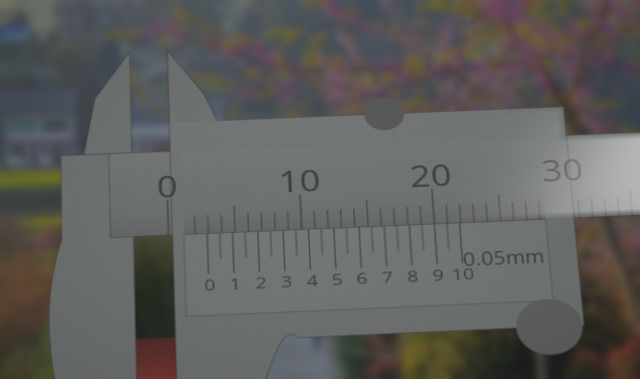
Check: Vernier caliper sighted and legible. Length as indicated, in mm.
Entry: 2.9 mm
